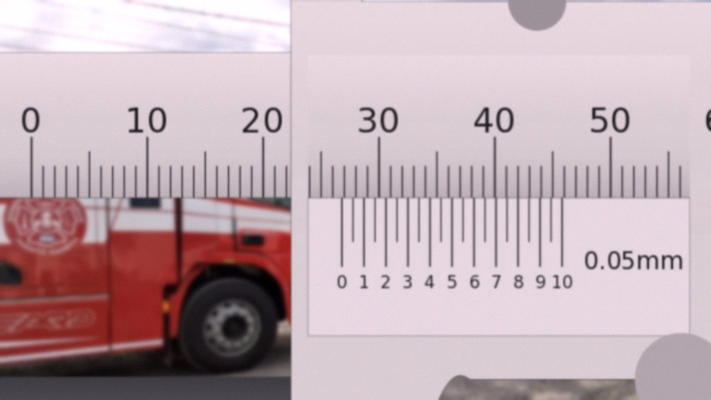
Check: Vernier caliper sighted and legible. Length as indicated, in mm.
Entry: 26.8 mm
